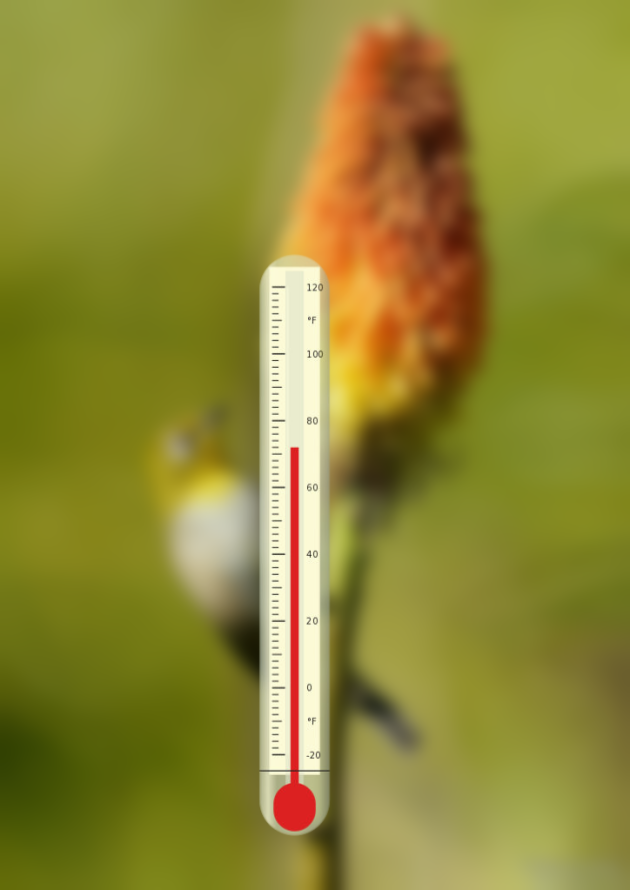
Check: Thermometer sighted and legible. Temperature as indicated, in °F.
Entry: 72 °F
